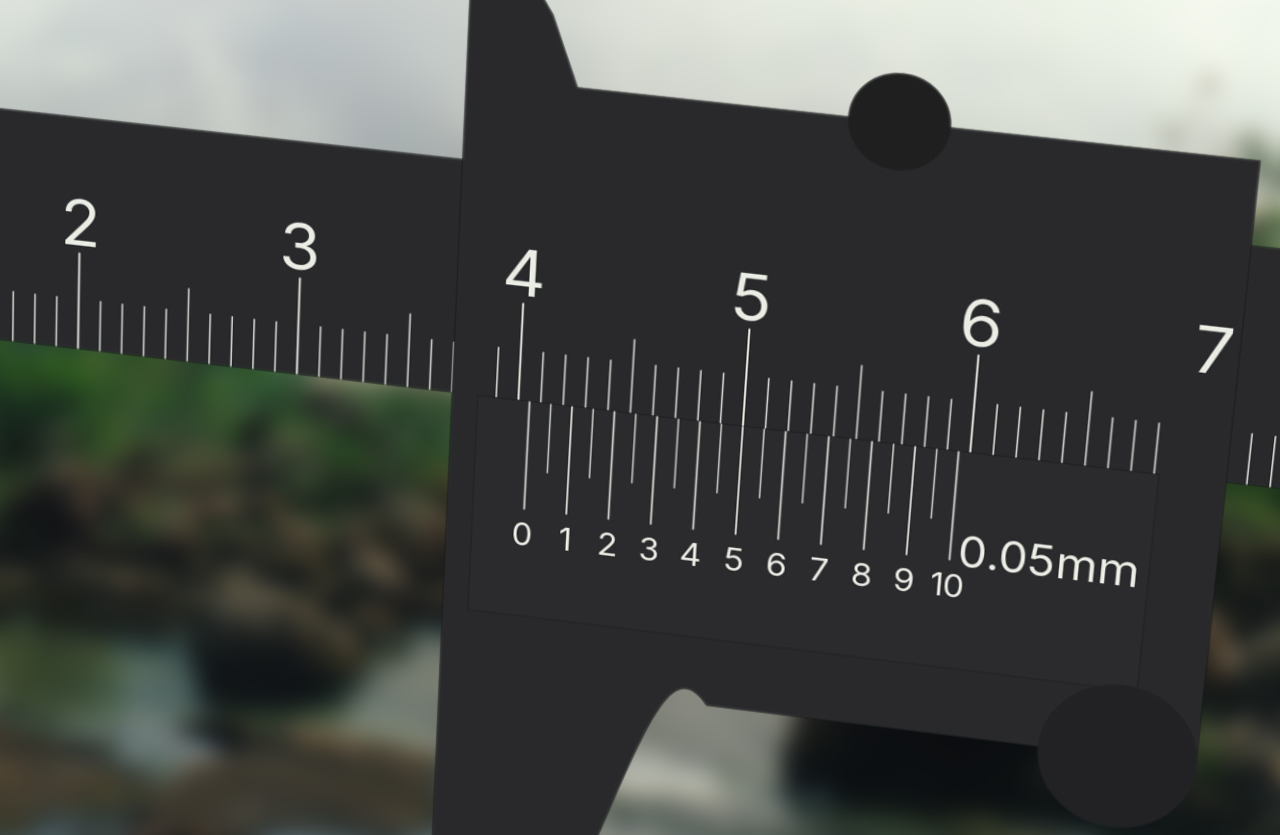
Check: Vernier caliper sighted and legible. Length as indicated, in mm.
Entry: 40.5 mm
